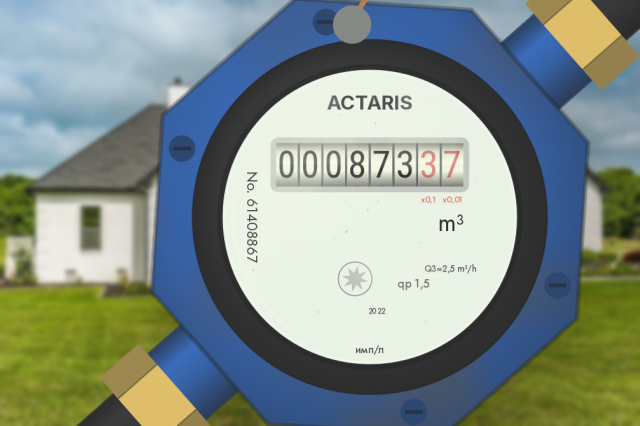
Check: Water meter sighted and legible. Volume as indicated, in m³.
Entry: 873.37 m³
